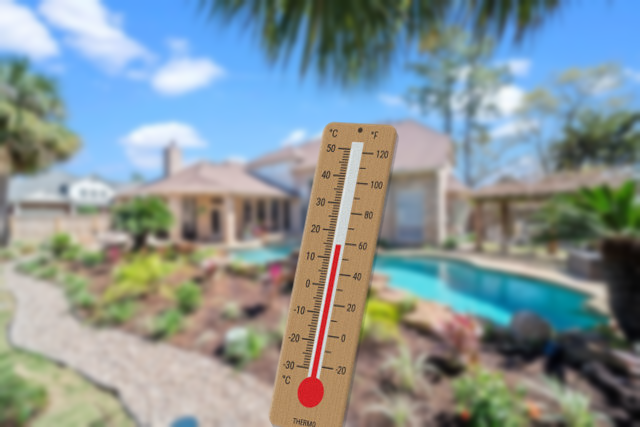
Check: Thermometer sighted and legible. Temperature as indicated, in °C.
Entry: 15 °C
